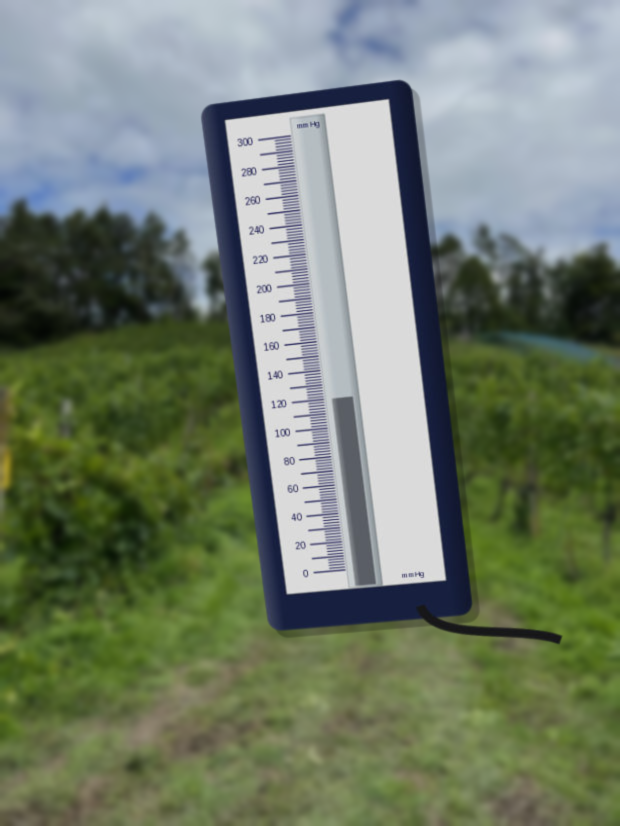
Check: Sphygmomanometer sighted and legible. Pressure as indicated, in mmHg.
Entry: 120 mmHg
